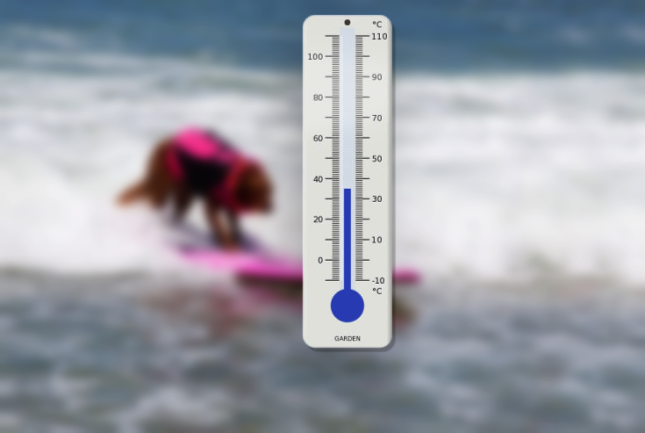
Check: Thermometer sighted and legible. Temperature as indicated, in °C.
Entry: 35 °C
